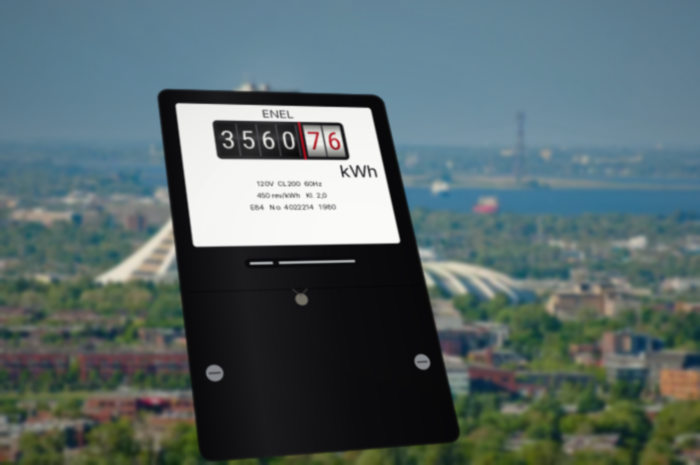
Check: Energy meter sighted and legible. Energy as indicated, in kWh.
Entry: 3560.76 kWh
